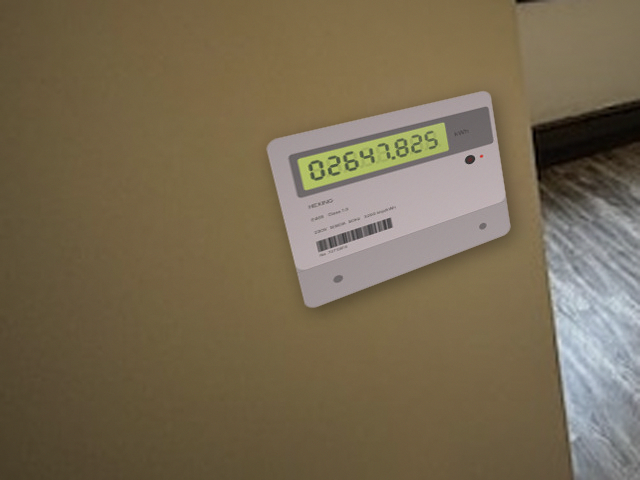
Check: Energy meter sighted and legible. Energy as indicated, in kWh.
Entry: 2647.825 kWh
